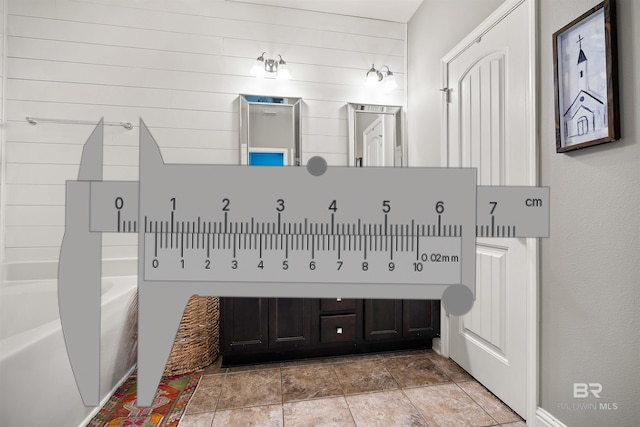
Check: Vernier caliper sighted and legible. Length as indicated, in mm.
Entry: 7.0 mm
